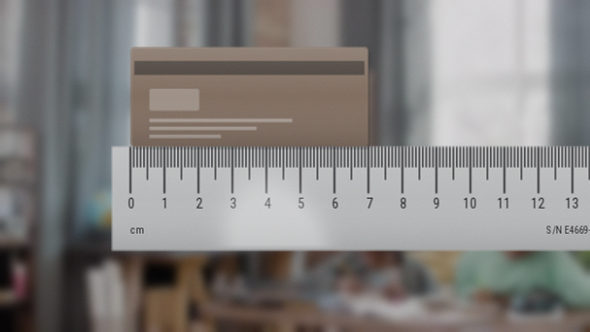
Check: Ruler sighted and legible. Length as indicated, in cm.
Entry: 7 cm
